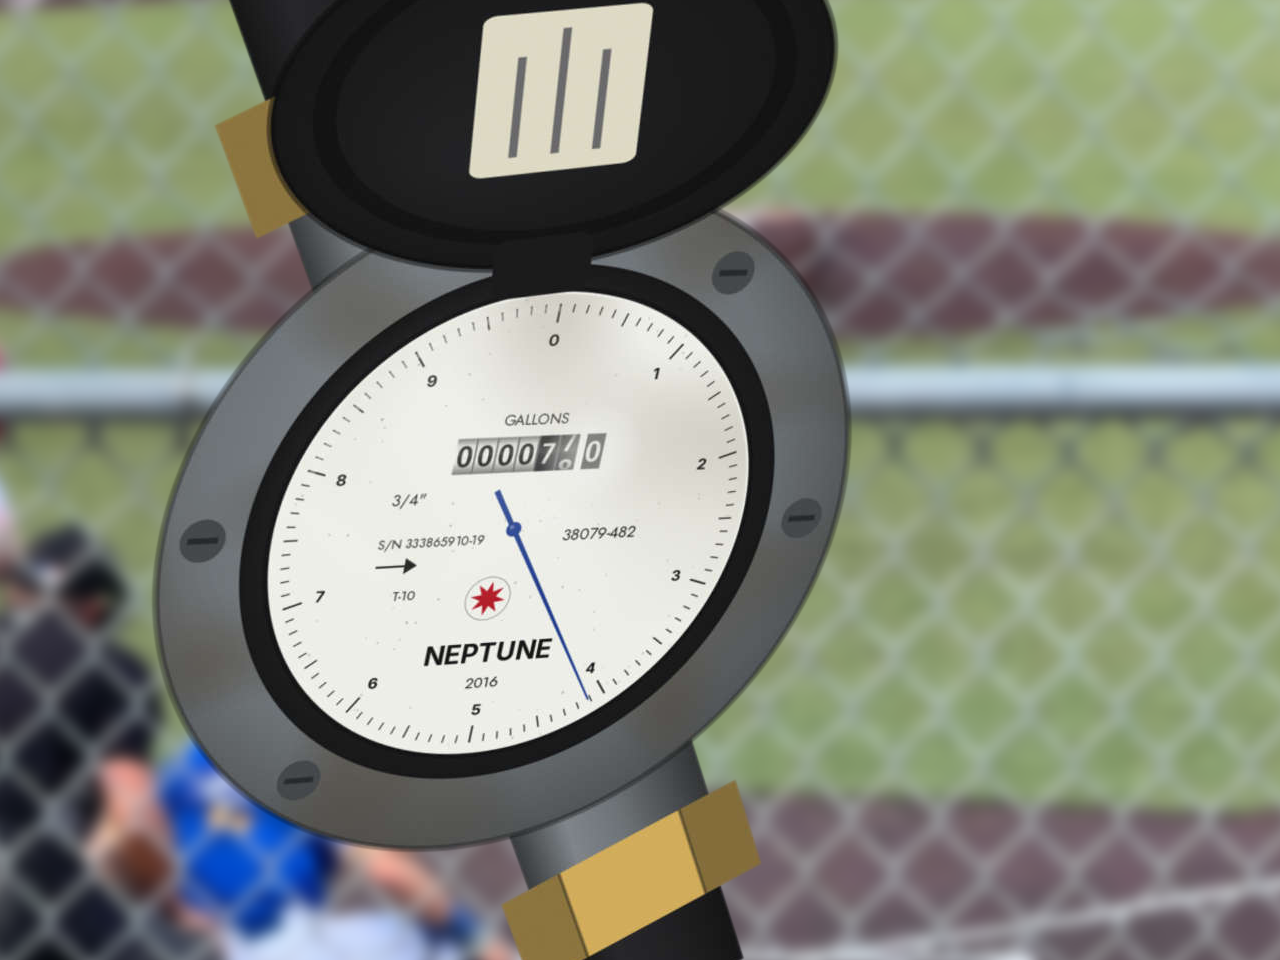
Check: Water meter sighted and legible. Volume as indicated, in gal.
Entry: 774.1 gal
